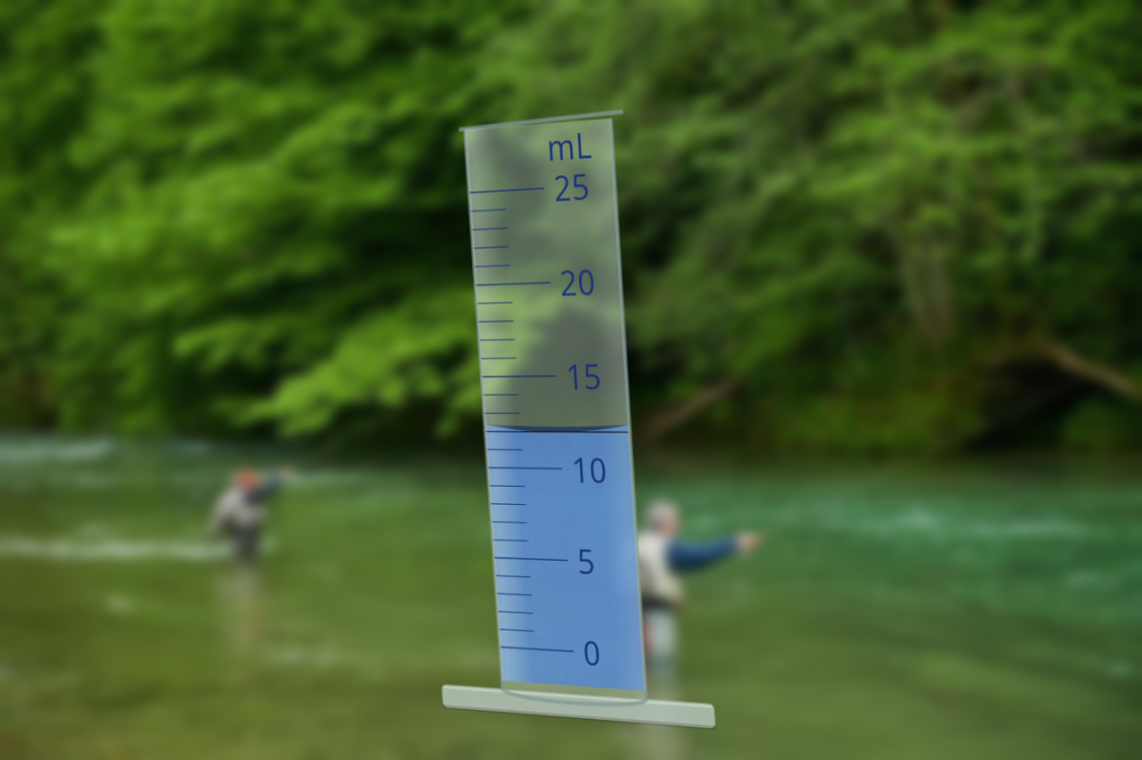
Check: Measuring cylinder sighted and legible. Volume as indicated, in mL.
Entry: 12 mL
